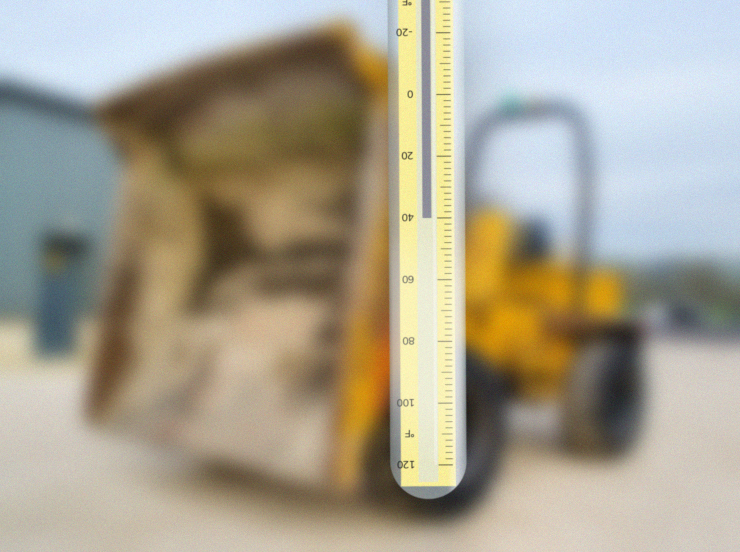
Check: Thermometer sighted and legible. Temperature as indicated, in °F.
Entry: 40 °F
